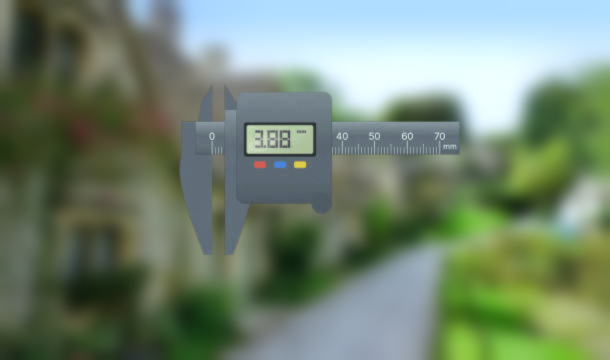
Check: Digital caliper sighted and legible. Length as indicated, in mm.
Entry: 3.88 mm
